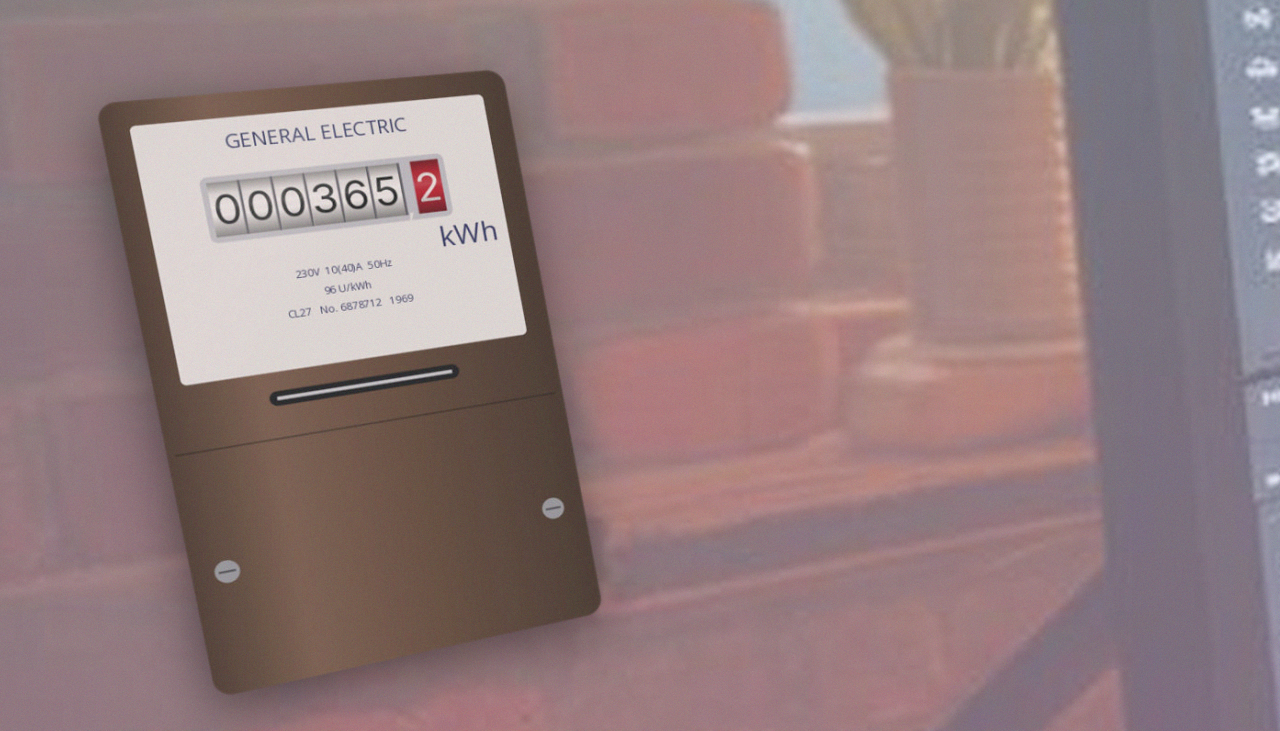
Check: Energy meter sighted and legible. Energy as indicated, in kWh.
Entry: 365.2 kWh
